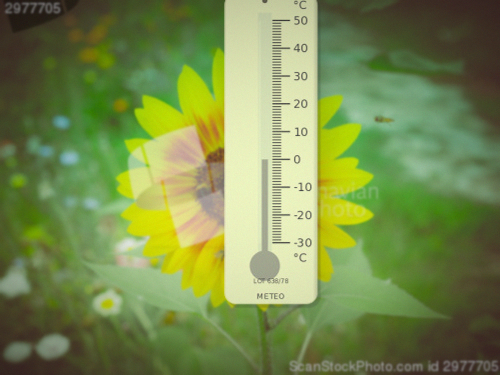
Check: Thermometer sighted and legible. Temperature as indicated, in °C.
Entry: 0 °C
